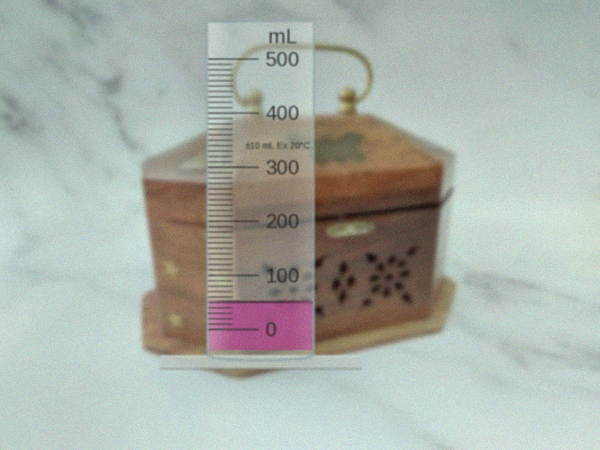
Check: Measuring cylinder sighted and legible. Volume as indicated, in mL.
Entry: 50 mL
